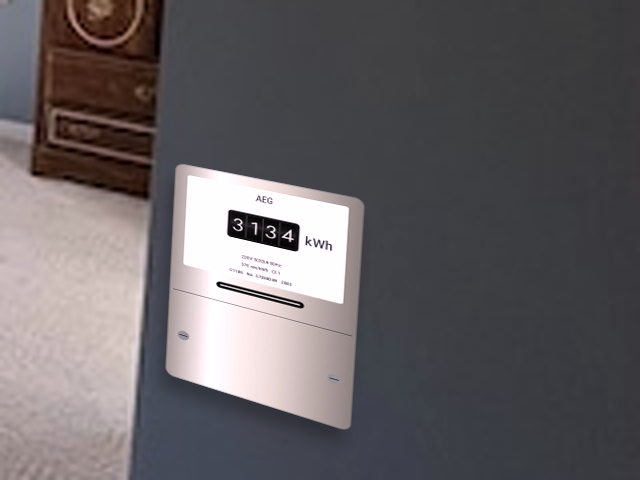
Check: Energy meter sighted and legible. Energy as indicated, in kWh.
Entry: 3134 kWh
